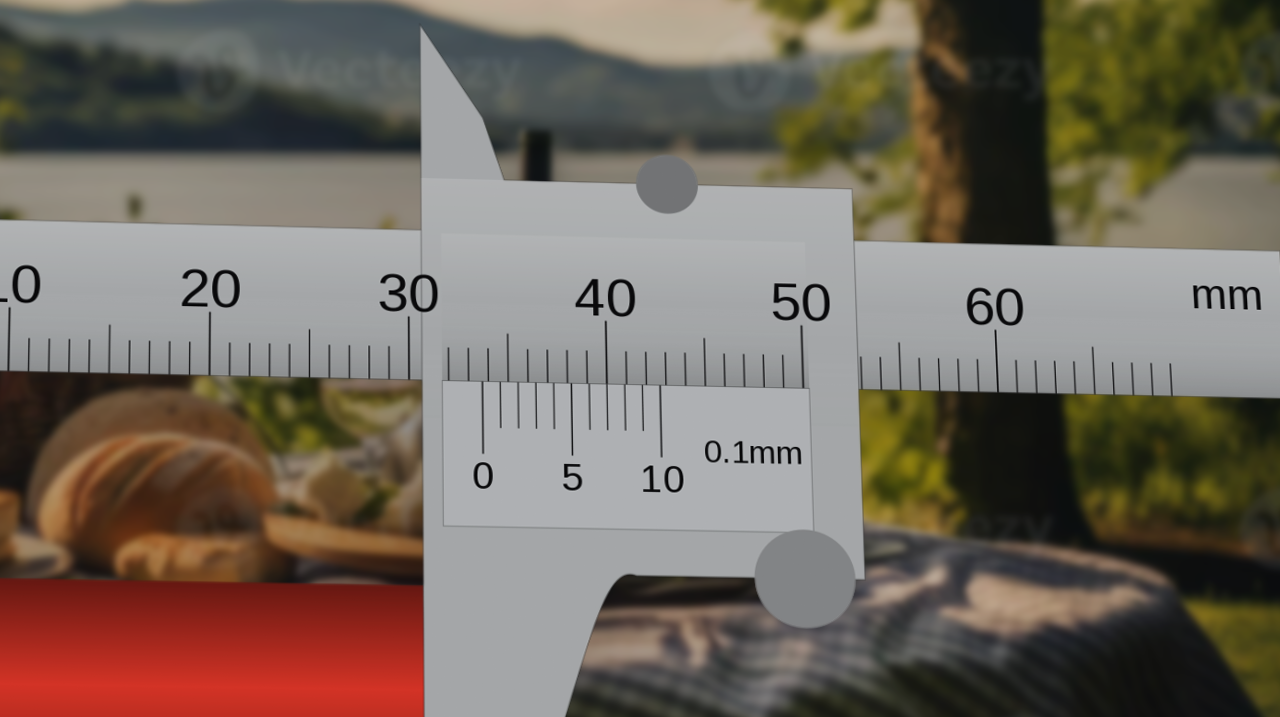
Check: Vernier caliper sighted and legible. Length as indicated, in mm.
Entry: 33.7 mm
